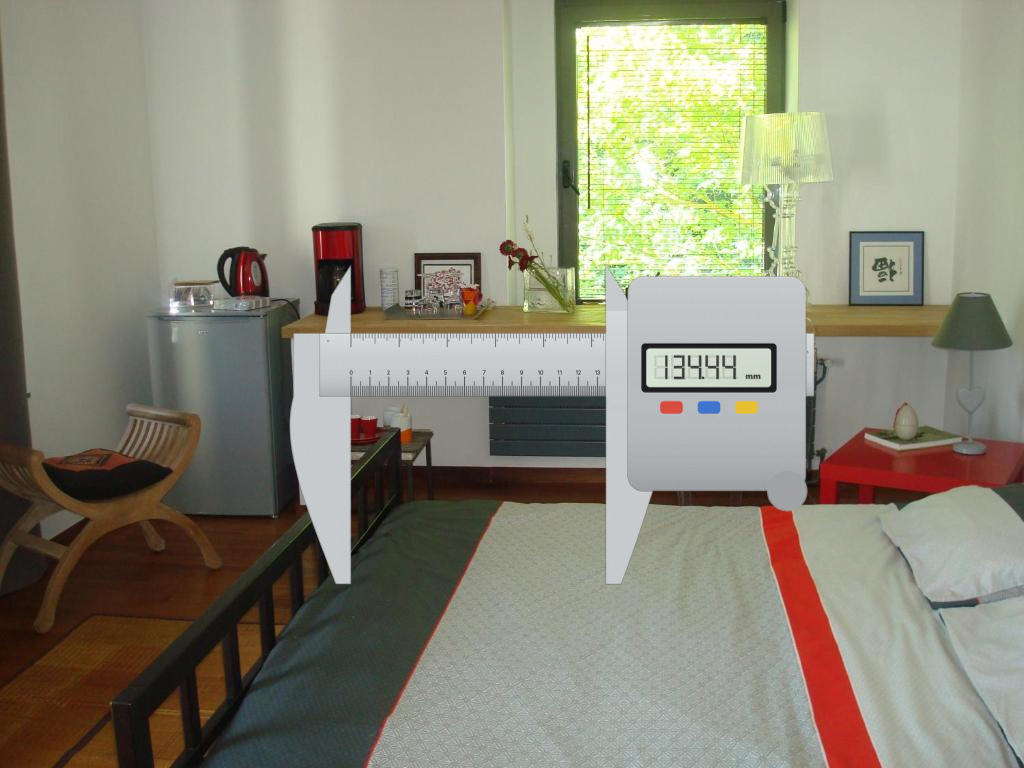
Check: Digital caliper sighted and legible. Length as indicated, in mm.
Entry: 134.44 mm
